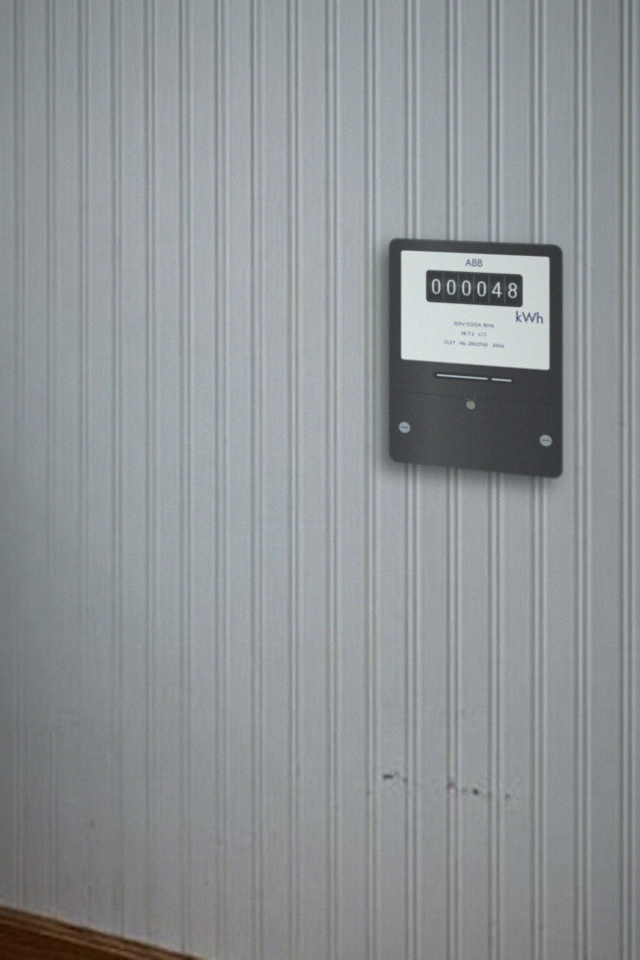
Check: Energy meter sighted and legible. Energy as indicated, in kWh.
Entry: 48 kWh
